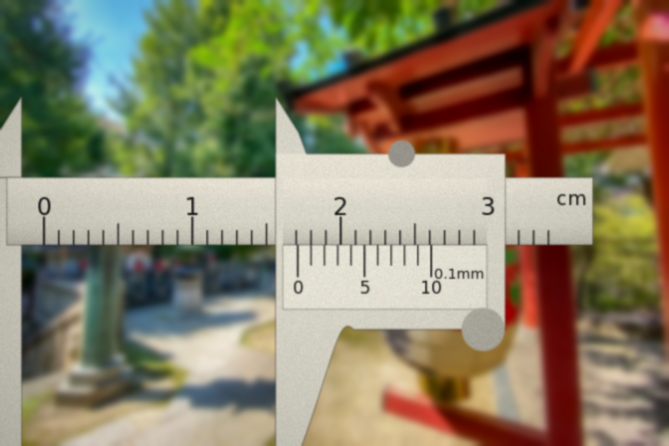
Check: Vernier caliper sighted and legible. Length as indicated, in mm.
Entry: 17.1 mm
